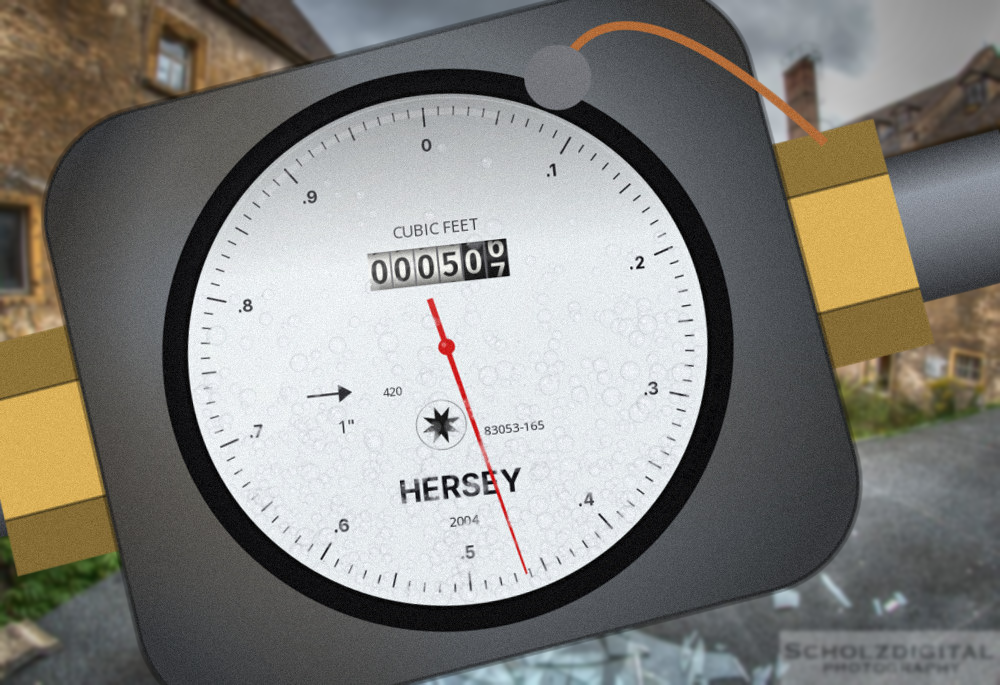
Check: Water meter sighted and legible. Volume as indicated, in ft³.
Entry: 506.46 ft³
